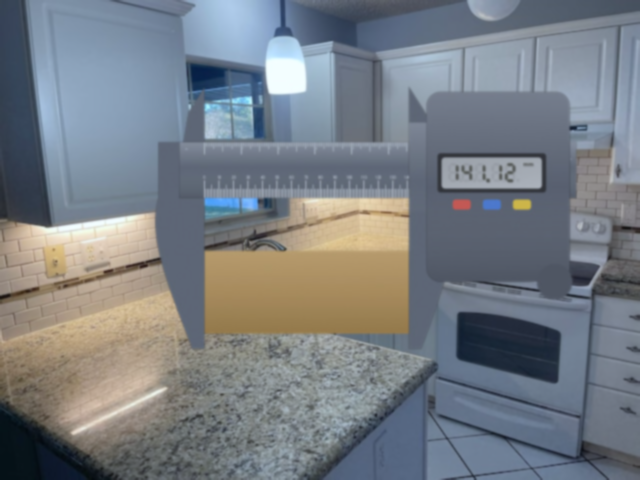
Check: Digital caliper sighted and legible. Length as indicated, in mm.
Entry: 141.12 mm
